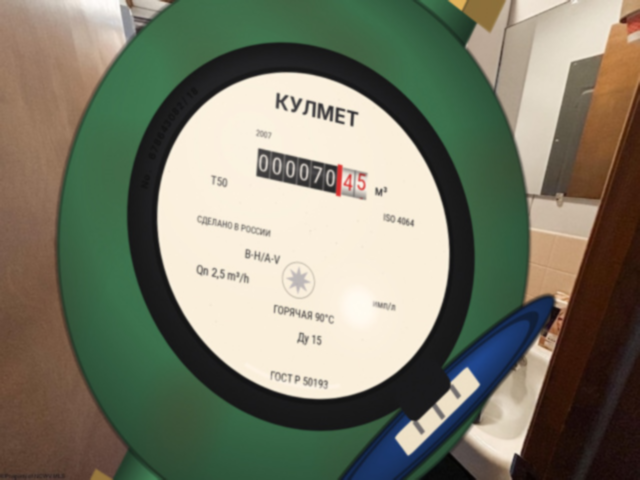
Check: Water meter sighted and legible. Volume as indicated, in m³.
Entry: 70.45 m³
